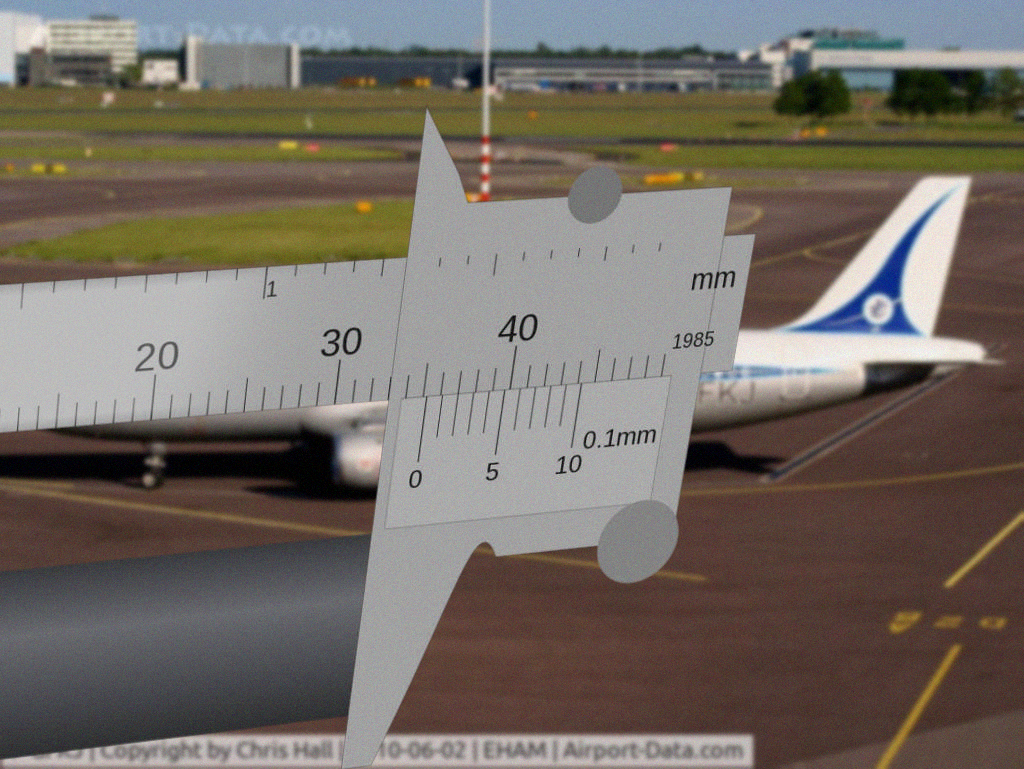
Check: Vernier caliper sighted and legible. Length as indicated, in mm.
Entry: 35.2 mm
